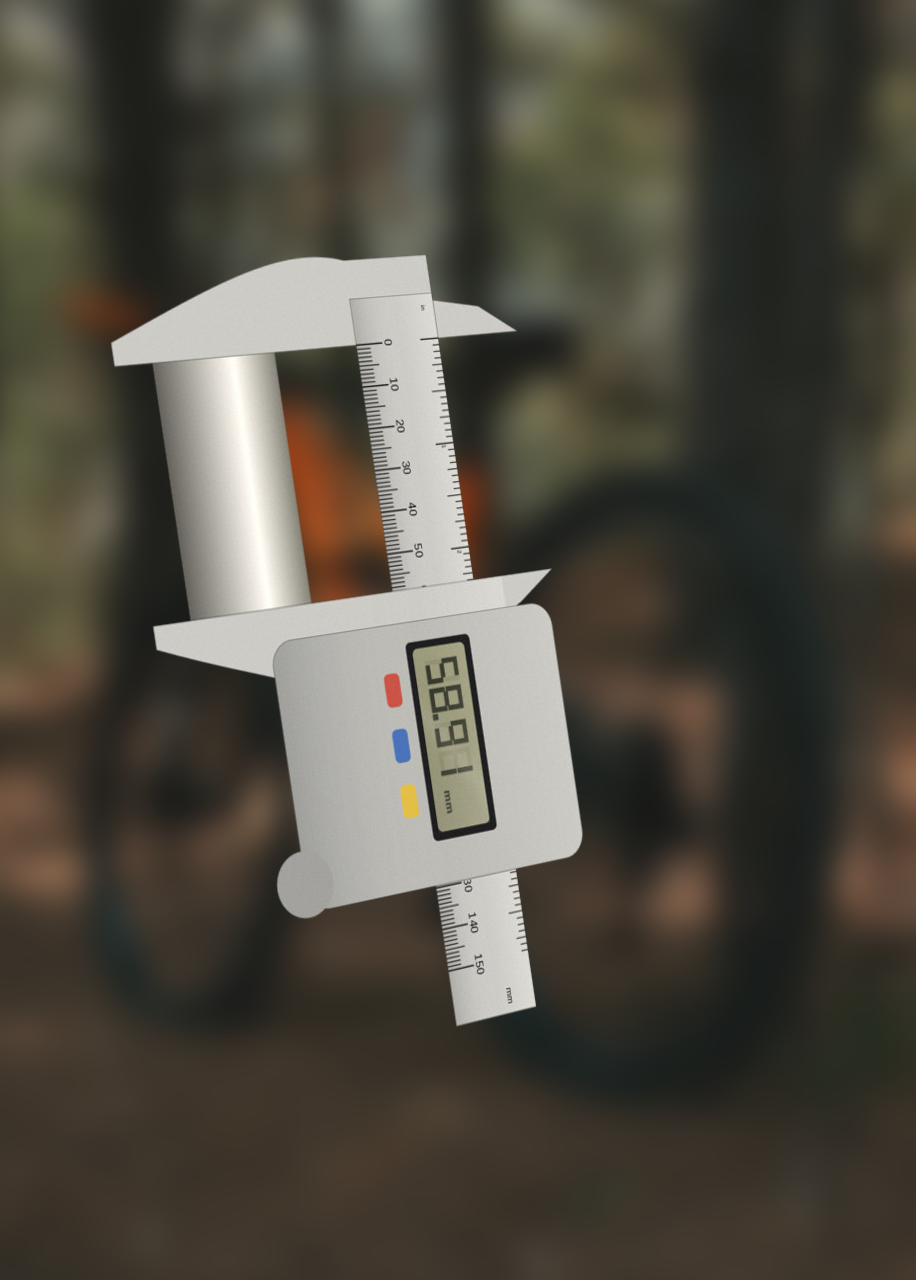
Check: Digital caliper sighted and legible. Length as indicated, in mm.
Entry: 58.91 mm
